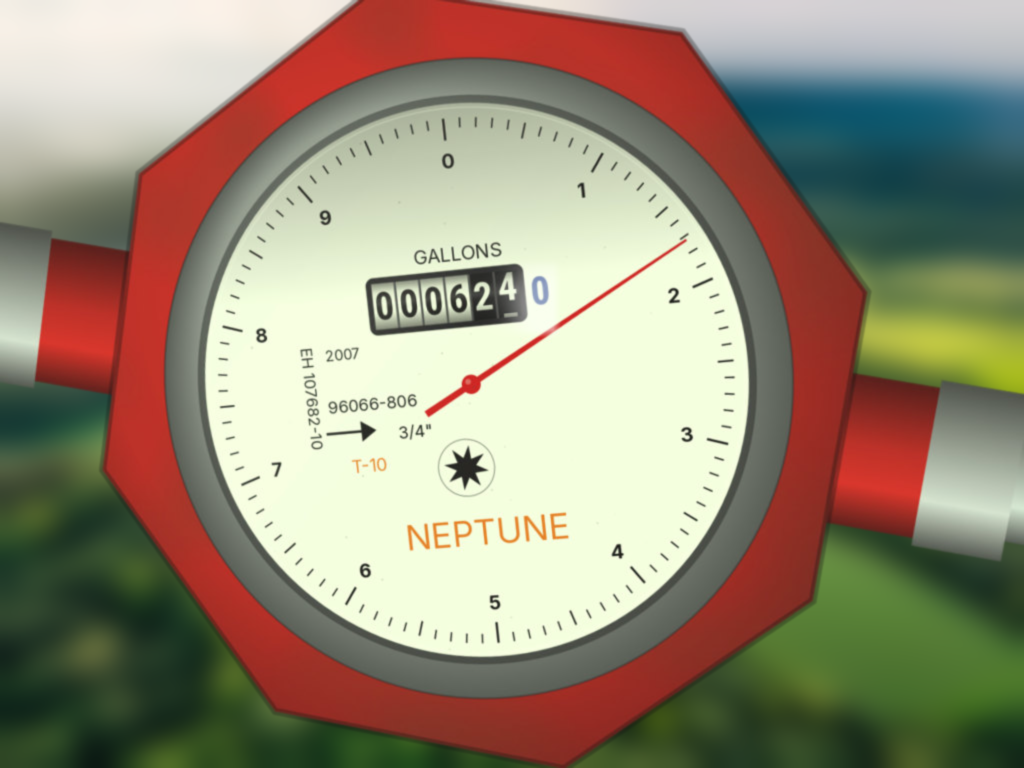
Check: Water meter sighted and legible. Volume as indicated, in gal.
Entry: 6241.7 gal
